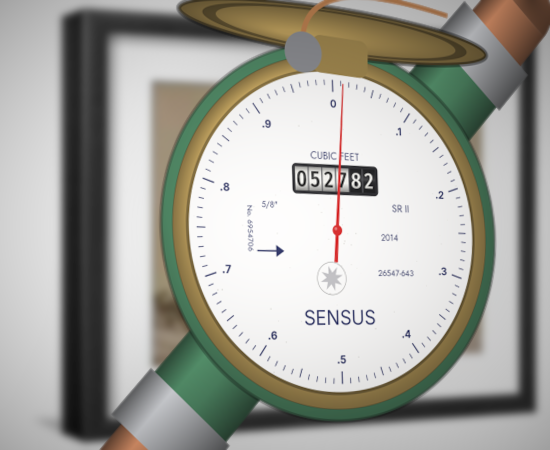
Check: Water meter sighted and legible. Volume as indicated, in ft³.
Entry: 52782.01 ft³
